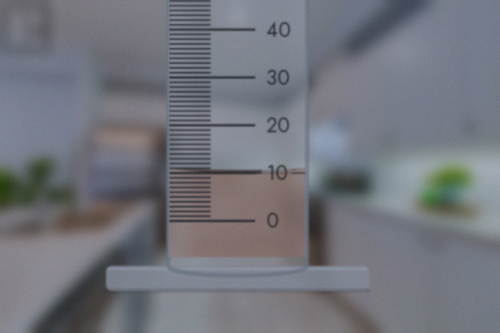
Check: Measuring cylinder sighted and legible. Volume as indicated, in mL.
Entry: 10 mL
